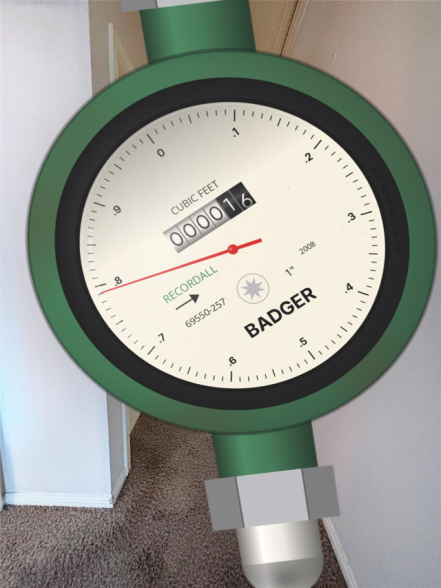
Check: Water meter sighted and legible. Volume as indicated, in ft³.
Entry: 15.79 ft³
